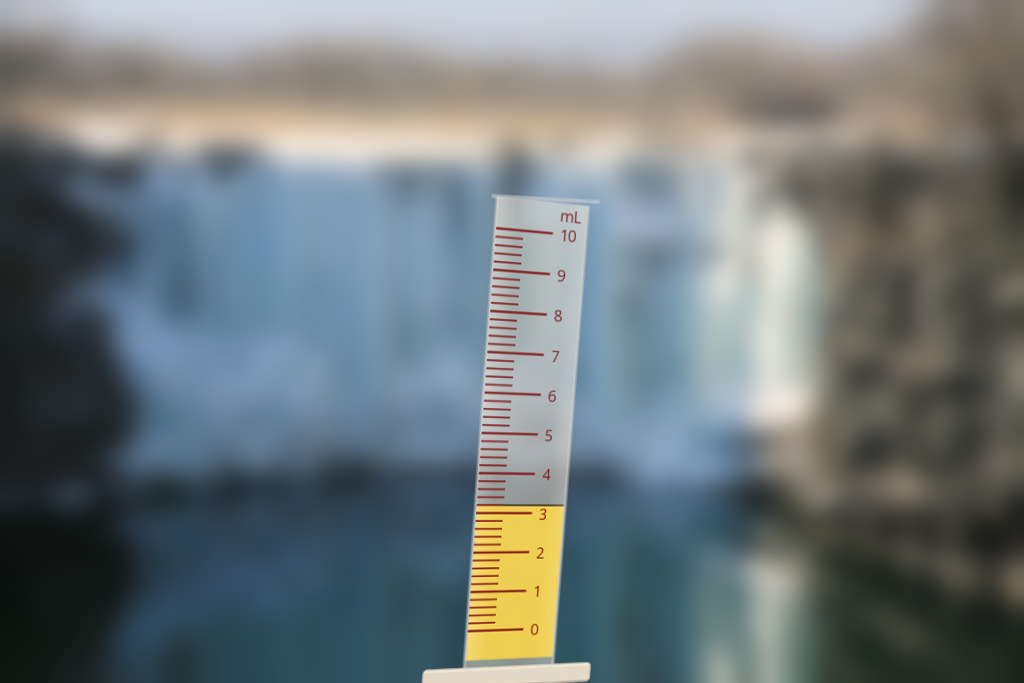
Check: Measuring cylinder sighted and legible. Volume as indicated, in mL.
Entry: 3.2 mL
